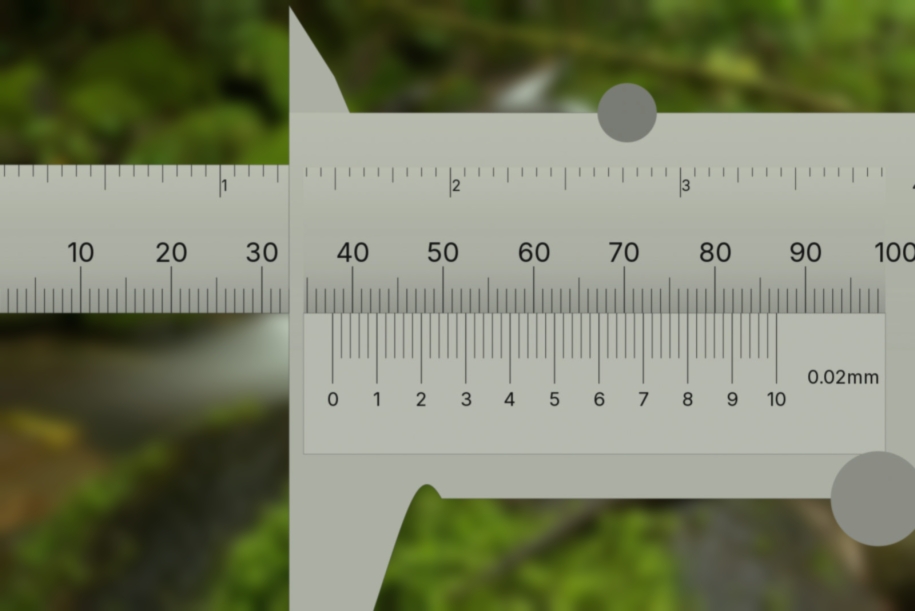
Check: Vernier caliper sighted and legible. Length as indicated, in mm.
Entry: 37.8 mm
